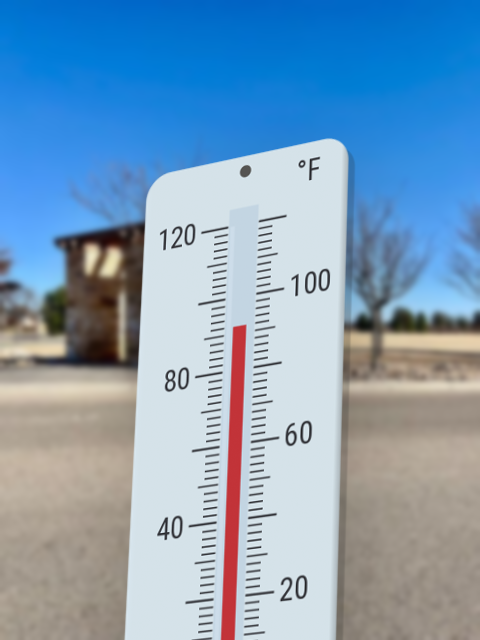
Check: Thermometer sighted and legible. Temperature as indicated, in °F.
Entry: 92 °F
